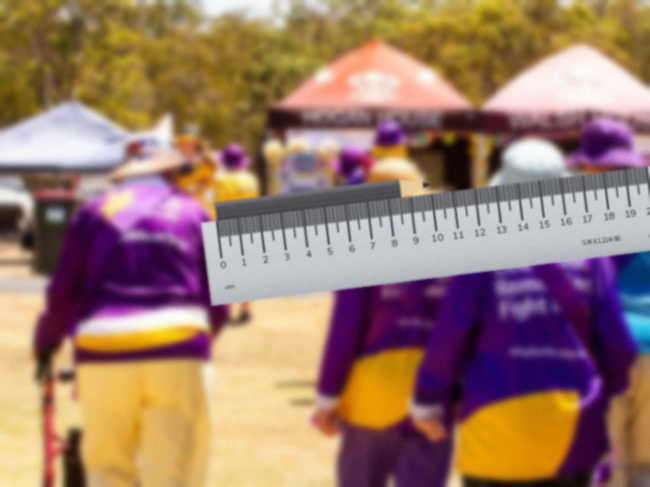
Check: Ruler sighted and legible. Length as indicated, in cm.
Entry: 10 cm
